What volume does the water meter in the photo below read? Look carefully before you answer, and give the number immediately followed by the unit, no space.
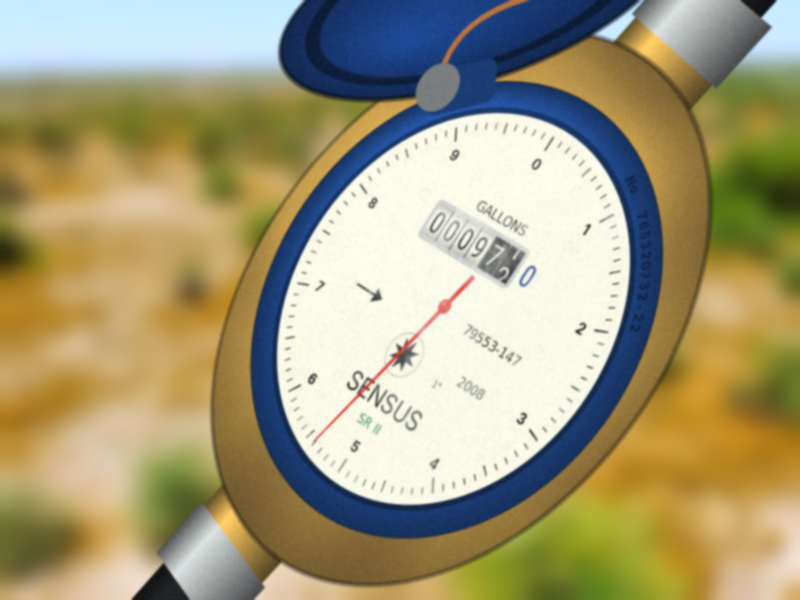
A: 9715.4gal
